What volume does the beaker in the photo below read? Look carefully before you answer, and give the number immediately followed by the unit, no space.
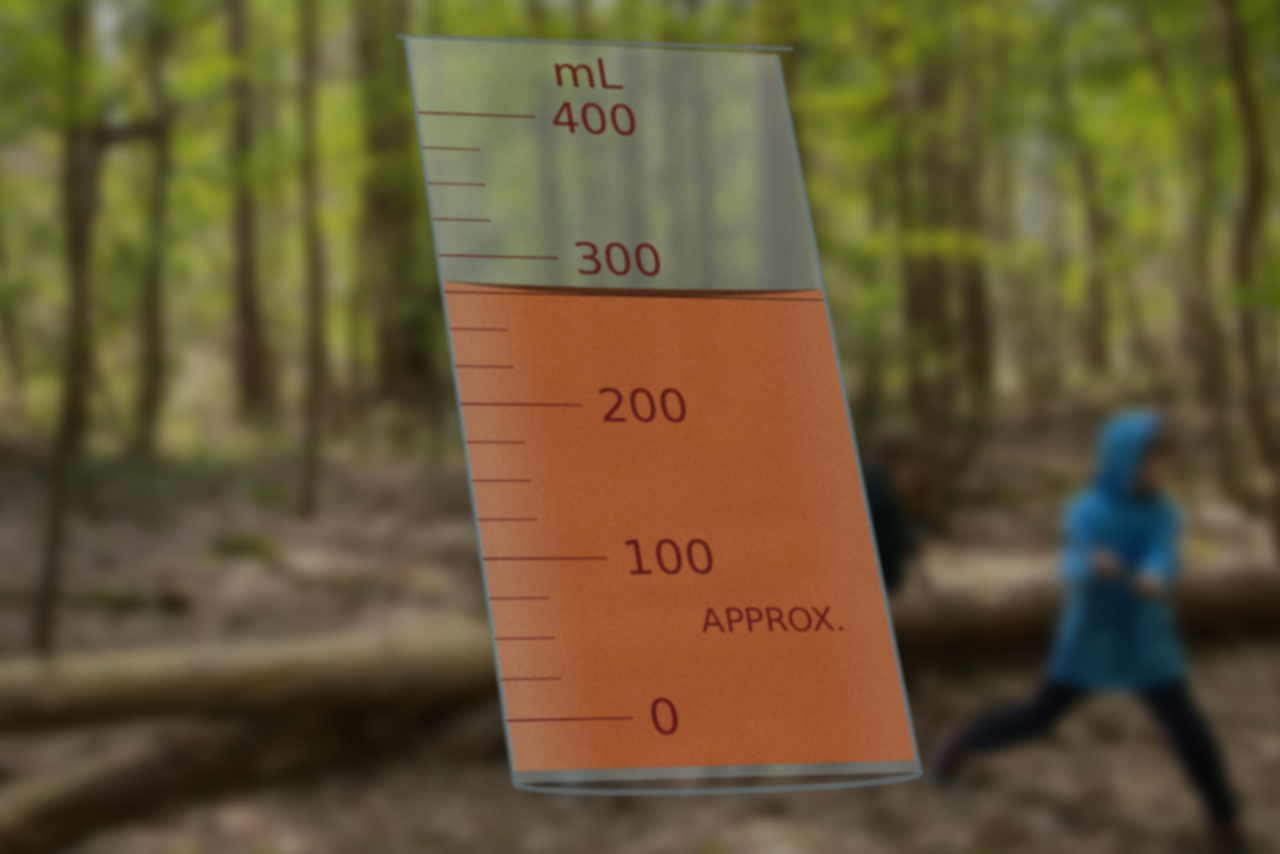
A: 275mL
